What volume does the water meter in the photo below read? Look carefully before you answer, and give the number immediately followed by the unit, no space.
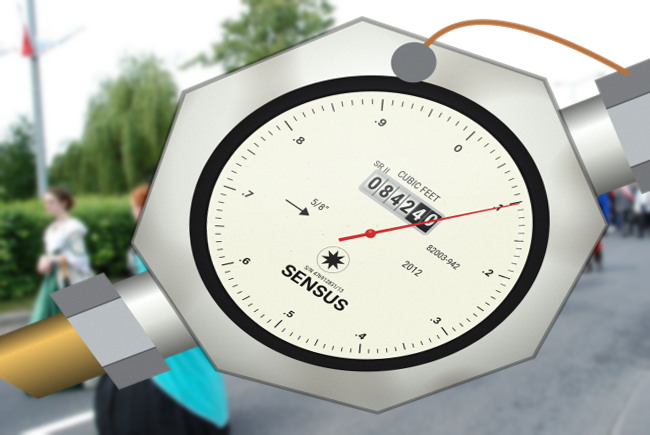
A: 84240.10ft³
